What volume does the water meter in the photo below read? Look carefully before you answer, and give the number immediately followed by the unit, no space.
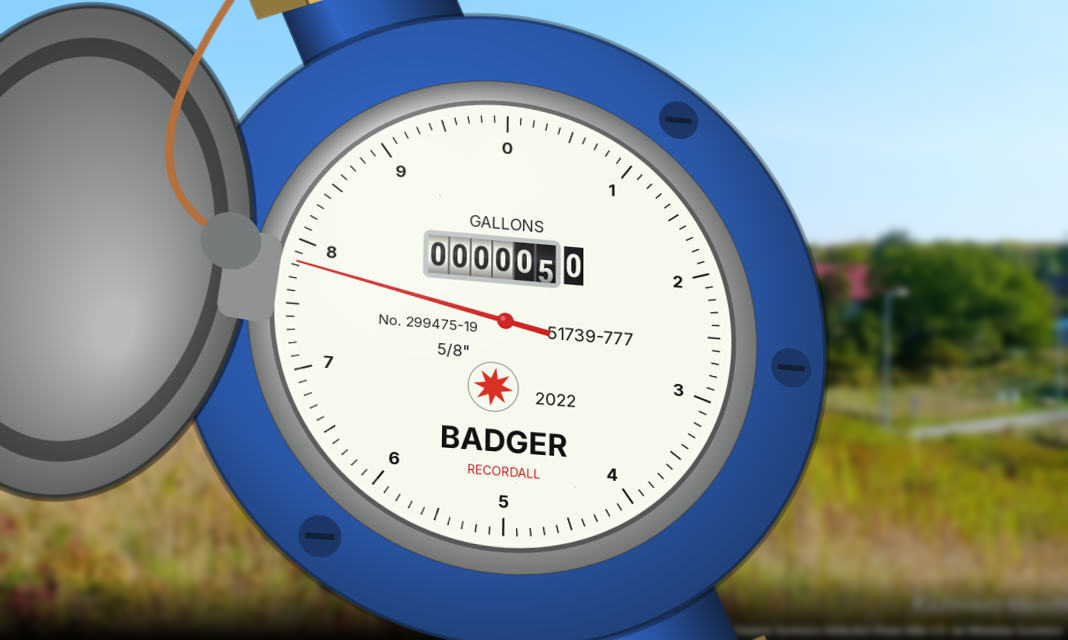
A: 47.8gal
